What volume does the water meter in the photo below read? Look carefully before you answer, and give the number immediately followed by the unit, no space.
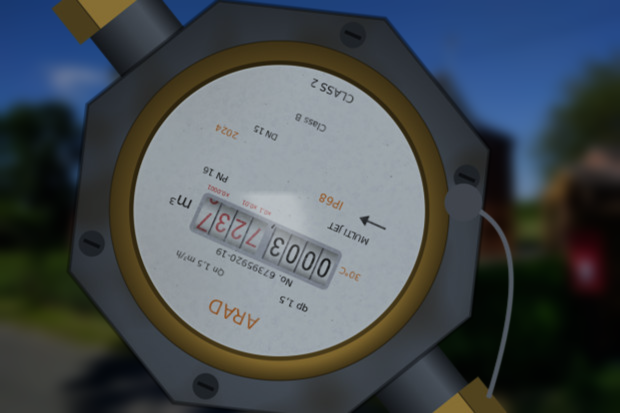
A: 3.7237m³
